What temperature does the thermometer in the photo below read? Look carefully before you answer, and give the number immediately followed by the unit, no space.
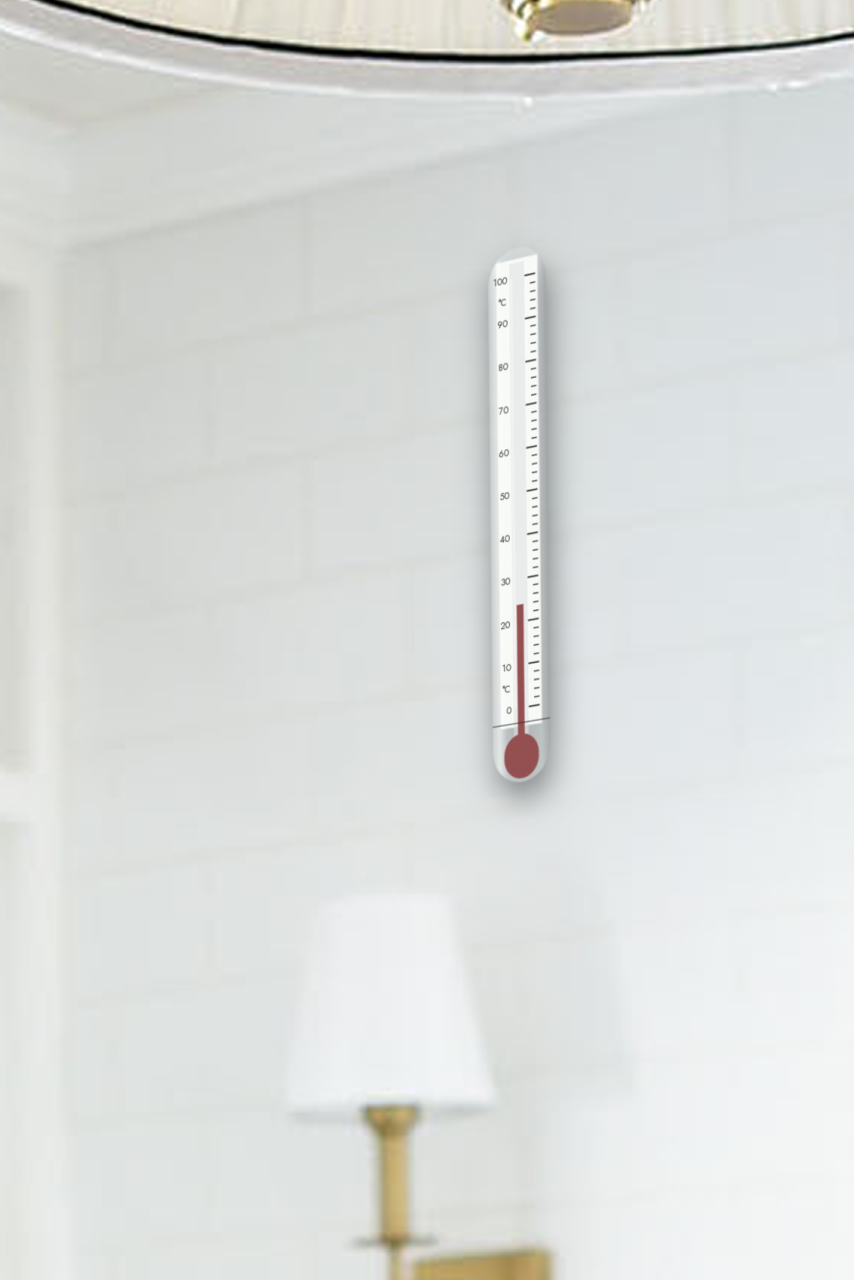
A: 24°C
